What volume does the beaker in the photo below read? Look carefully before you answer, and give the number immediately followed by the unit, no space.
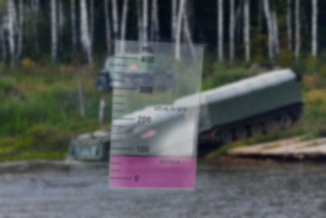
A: 75mL
